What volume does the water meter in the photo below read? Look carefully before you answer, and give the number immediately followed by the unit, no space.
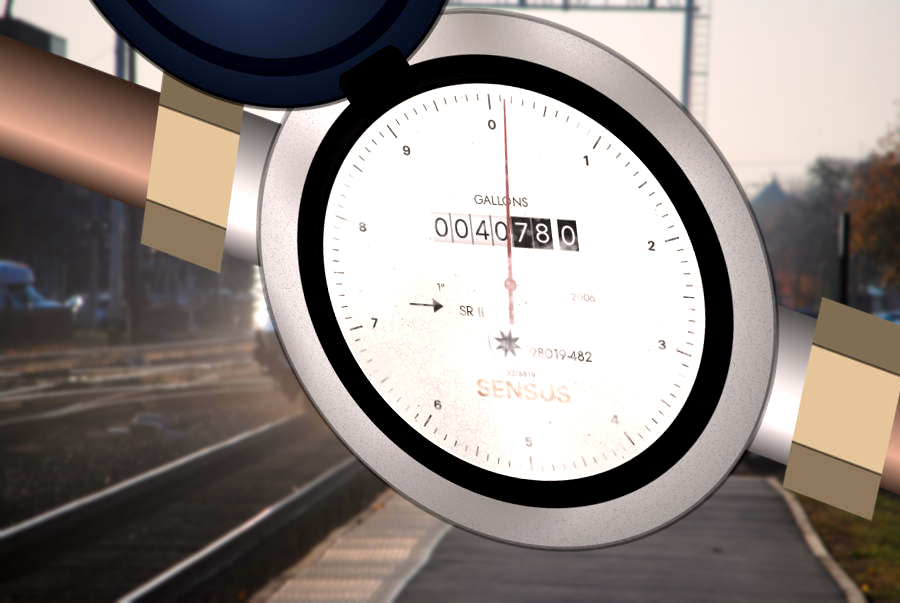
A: 40780.1gal
